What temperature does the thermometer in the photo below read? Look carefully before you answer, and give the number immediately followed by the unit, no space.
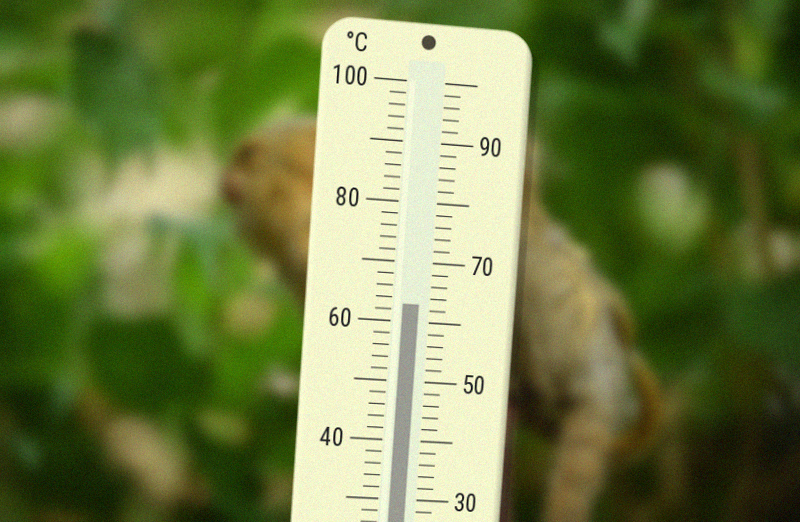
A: 63°C
